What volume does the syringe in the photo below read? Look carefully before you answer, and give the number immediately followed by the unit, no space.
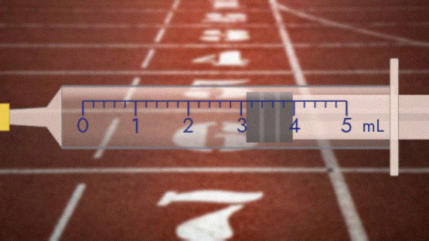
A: 3.1mL
